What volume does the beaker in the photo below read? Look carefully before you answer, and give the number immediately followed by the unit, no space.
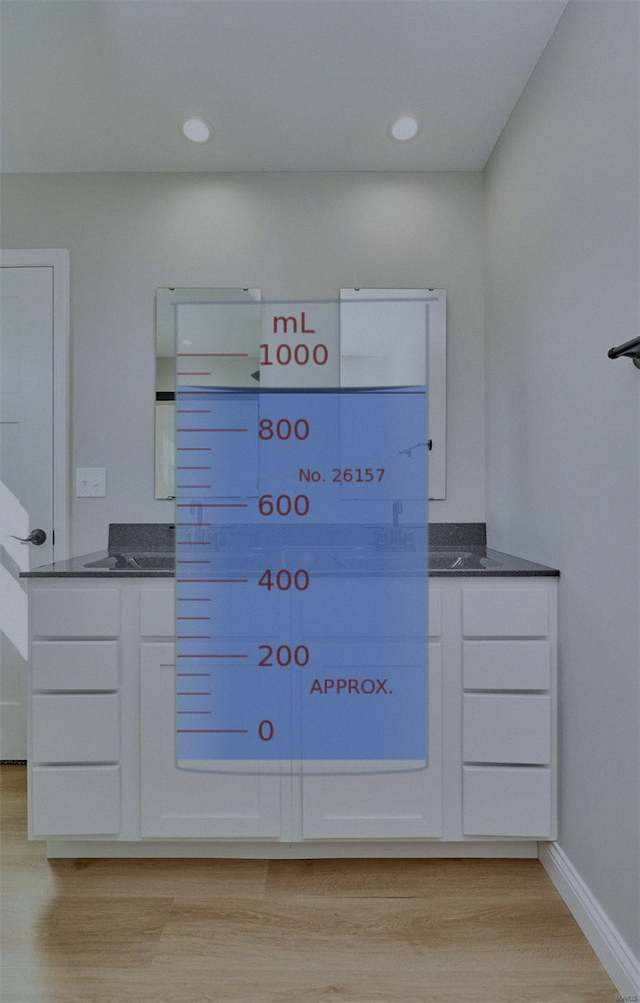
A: 900mL
